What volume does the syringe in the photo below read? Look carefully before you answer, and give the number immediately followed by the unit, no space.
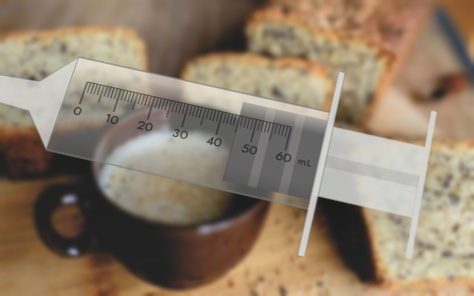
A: 45mL
